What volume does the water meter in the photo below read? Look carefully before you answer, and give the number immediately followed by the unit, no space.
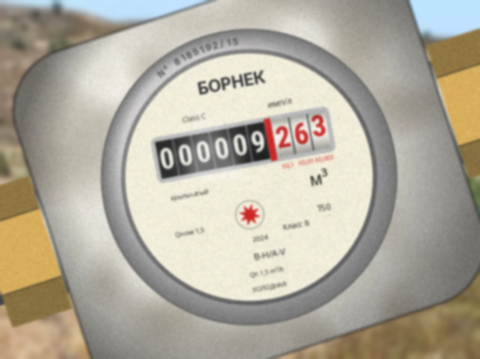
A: 9.263m³
